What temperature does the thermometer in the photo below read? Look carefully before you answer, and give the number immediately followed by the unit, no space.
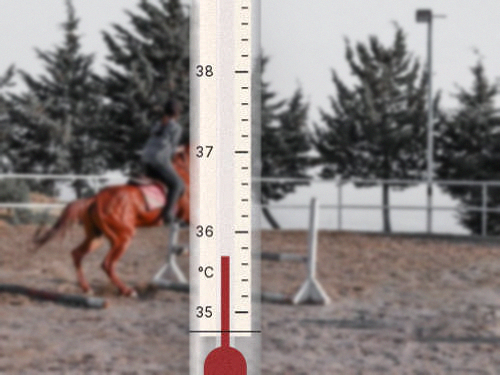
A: 35.7°C
